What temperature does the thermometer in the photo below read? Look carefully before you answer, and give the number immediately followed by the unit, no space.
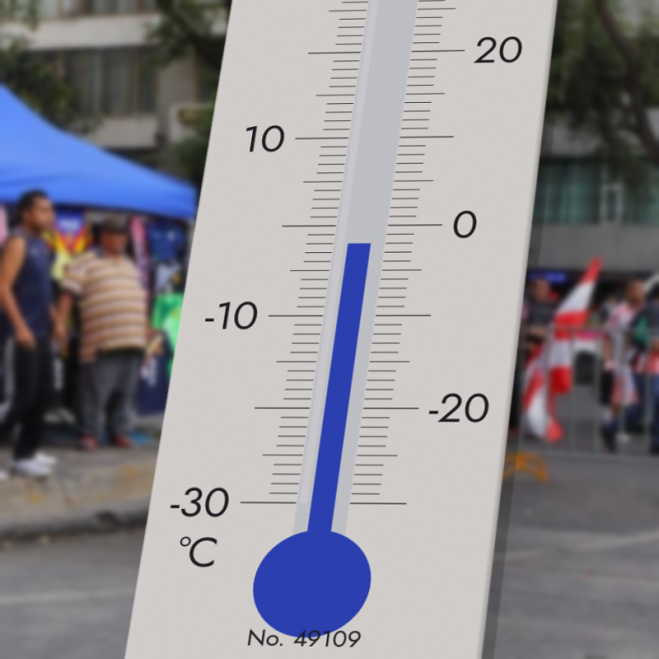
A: -2°C
